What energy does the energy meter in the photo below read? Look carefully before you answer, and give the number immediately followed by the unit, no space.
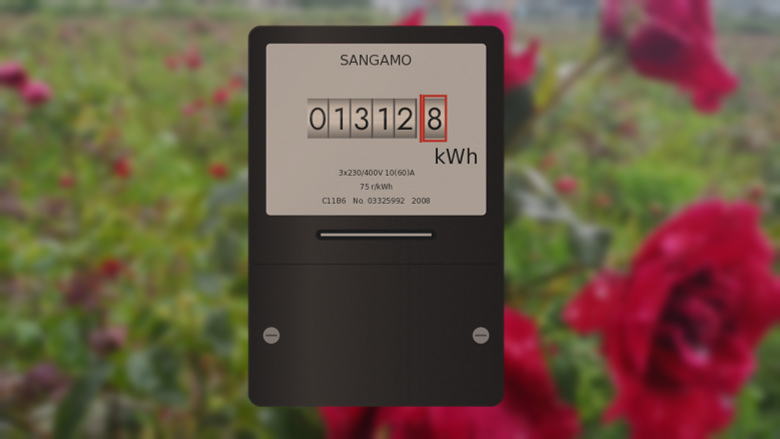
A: 1312.8kWh
